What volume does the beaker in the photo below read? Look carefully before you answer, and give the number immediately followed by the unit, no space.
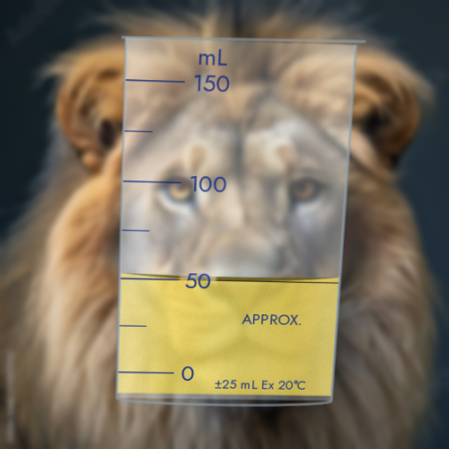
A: 50mL
